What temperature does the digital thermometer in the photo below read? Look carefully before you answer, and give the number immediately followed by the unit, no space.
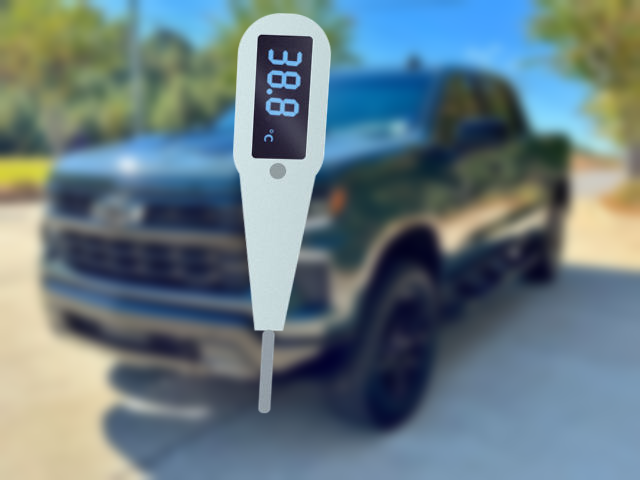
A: 38.8°C
